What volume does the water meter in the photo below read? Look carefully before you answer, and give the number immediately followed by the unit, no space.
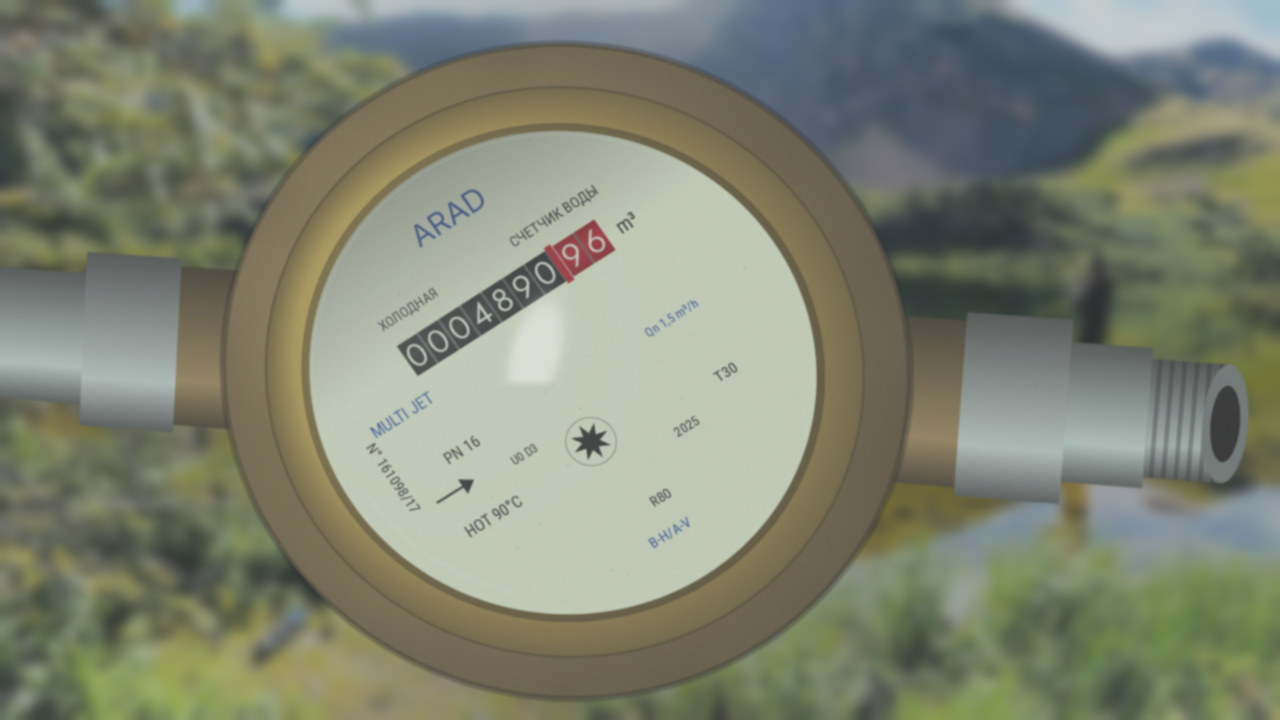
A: 4890.96m³
